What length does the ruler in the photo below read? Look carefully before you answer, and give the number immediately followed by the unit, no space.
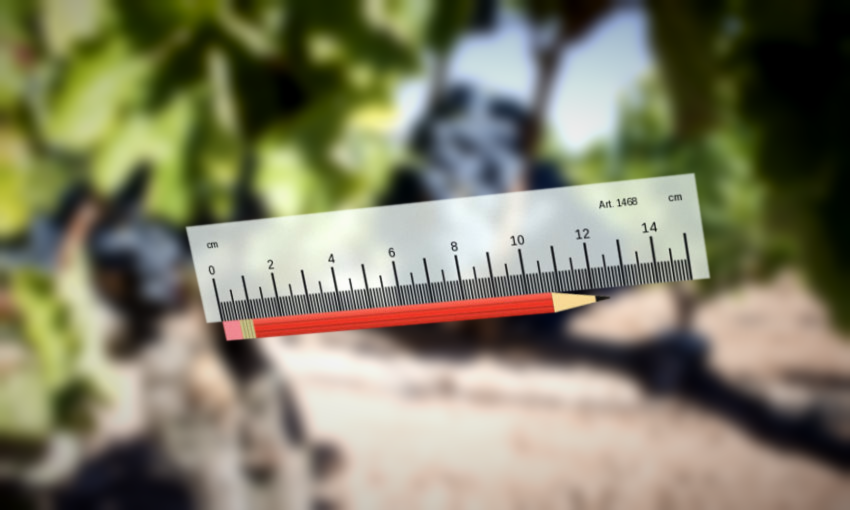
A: 12.5cm
